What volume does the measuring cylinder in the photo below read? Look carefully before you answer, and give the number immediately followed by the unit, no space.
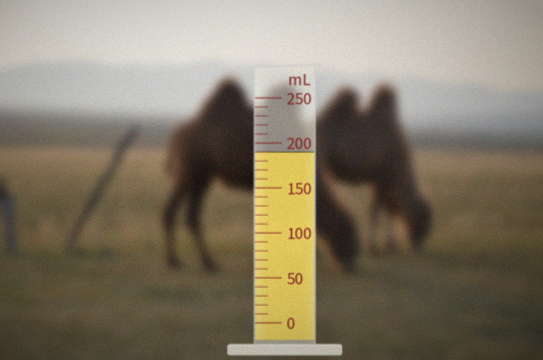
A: 190mL
